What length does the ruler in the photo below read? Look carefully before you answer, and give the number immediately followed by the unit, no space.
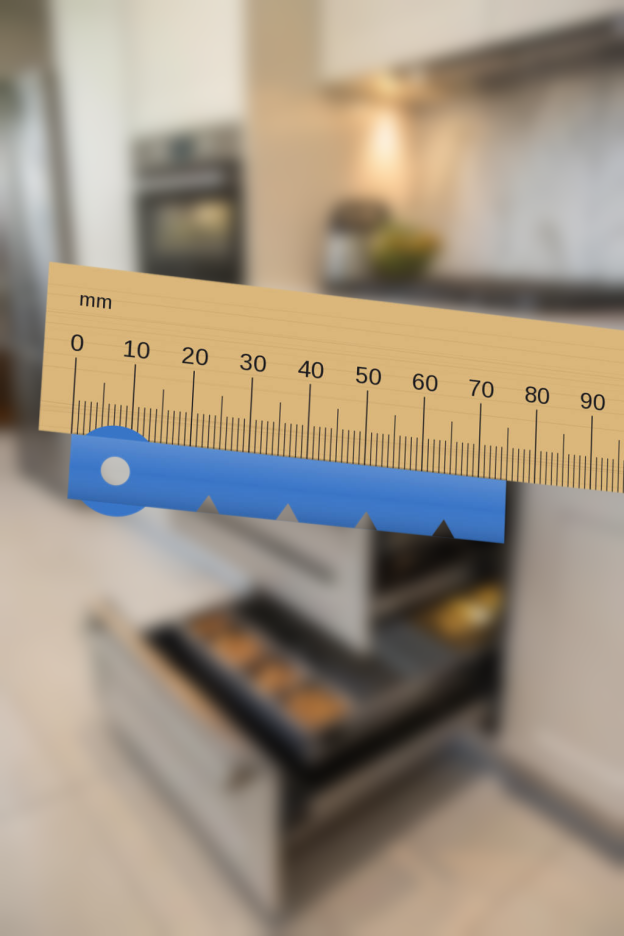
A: 75mm
